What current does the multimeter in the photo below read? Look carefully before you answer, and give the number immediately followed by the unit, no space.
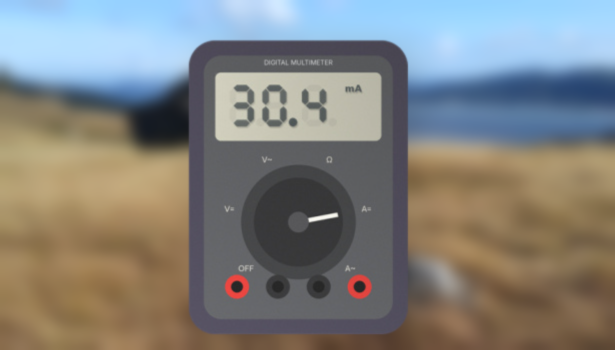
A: 30.4mA
